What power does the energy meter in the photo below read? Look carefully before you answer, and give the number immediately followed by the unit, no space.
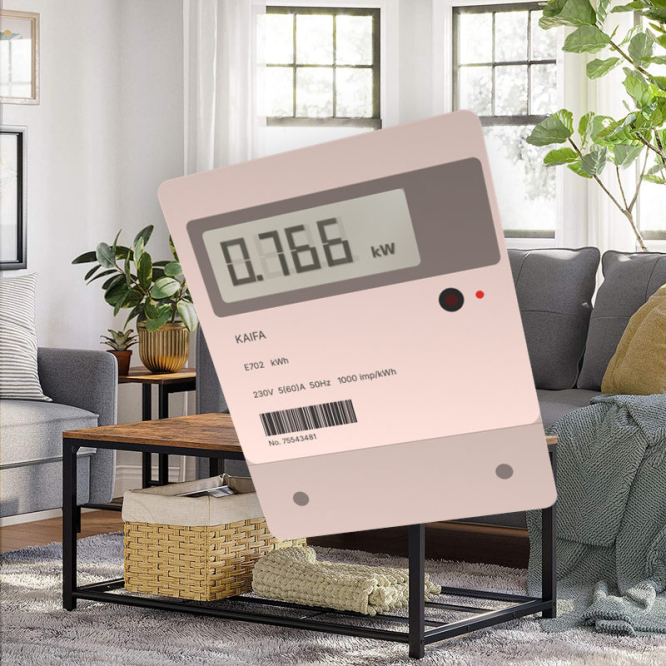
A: 0.766kW
